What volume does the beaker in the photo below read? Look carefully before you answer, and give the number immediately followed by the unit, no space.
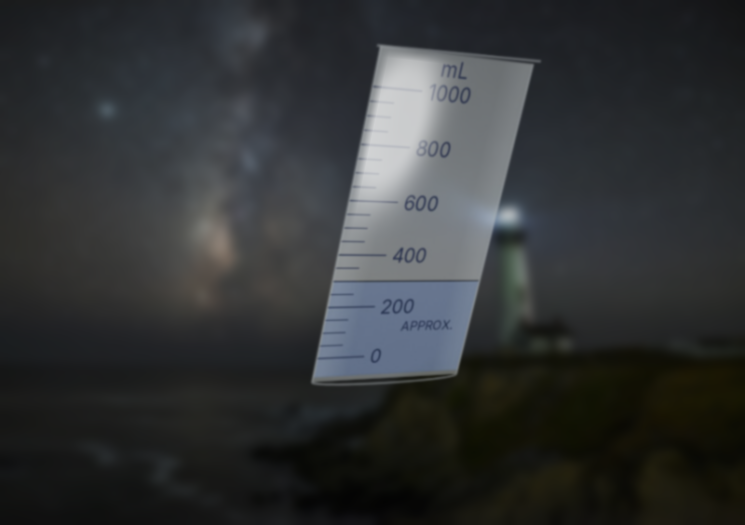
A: 300mL
